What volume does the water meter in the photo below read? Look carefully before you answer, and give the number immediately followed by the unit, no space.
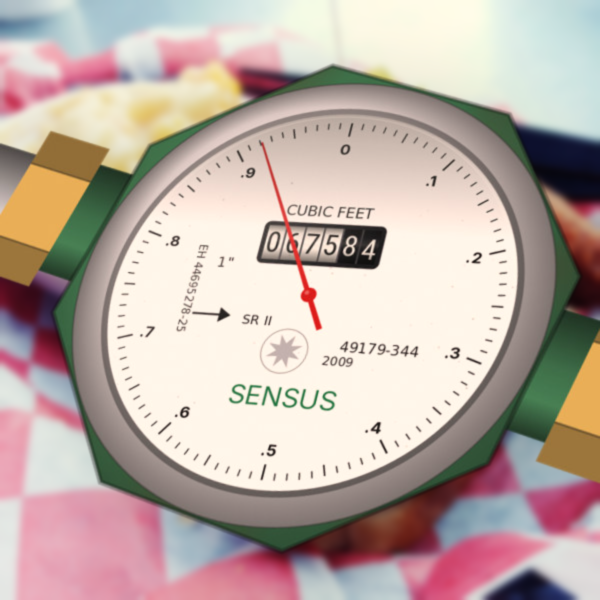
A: 67583.92ft³
